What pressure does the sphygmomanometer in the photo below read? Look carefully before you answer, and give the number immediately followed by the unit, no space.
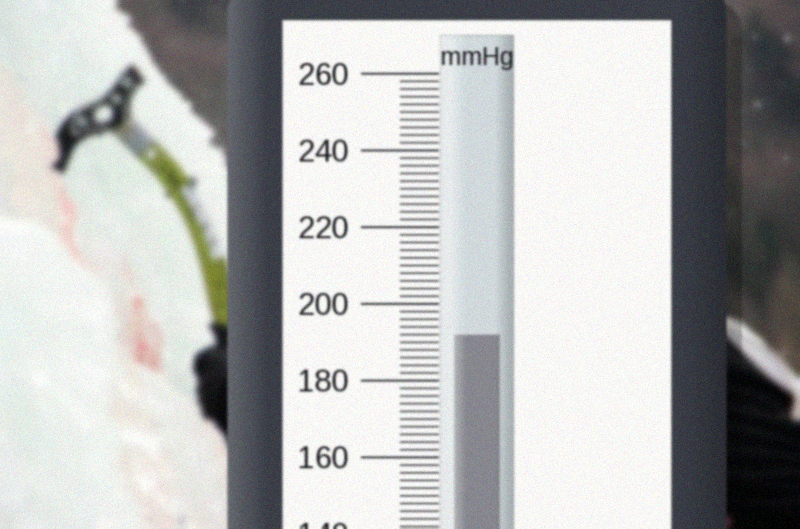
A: 192mmHg
